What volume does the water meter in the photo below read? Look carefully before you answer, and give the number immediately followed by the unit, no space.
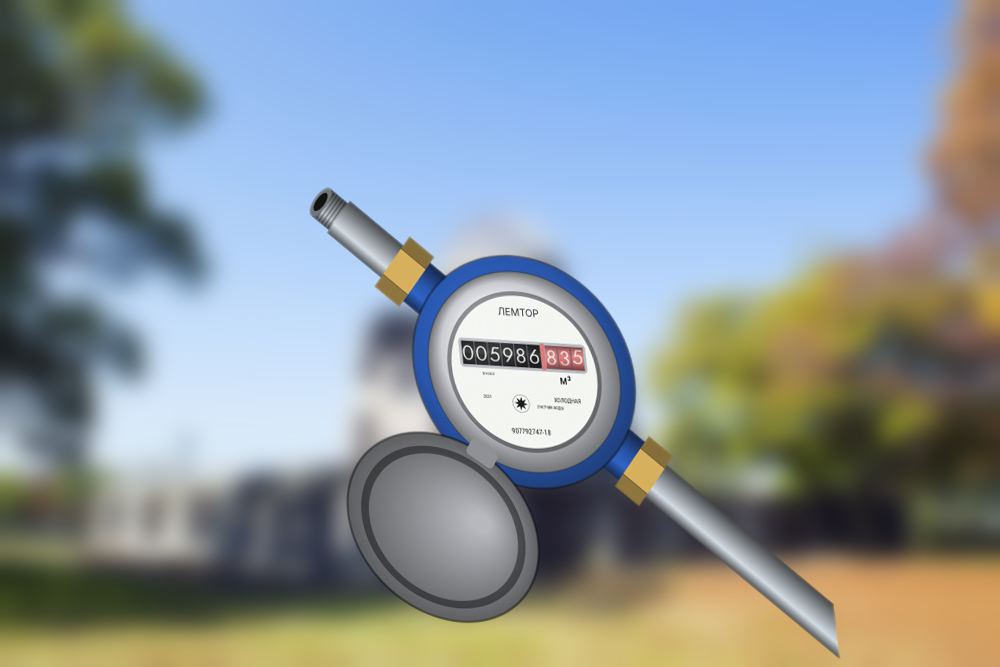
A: 5986.835m³
